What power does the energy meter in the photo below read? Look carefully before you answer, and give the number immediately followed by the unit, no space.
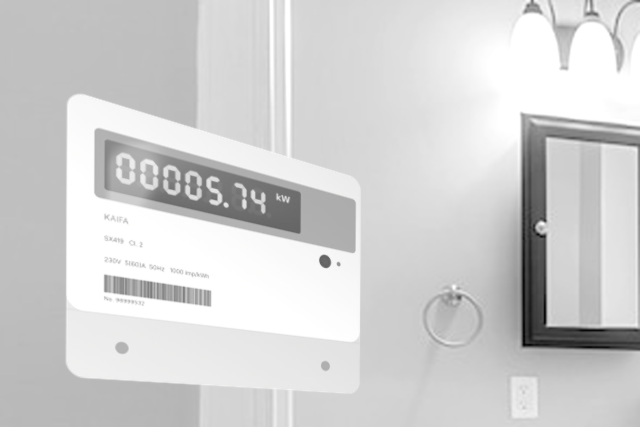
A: 5.74kW
